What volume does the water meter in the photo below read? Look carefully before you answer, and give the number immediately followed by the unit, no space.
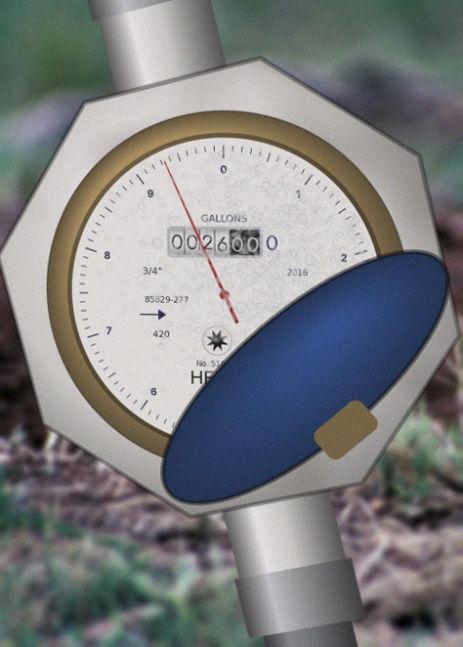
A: 25999.3gal
